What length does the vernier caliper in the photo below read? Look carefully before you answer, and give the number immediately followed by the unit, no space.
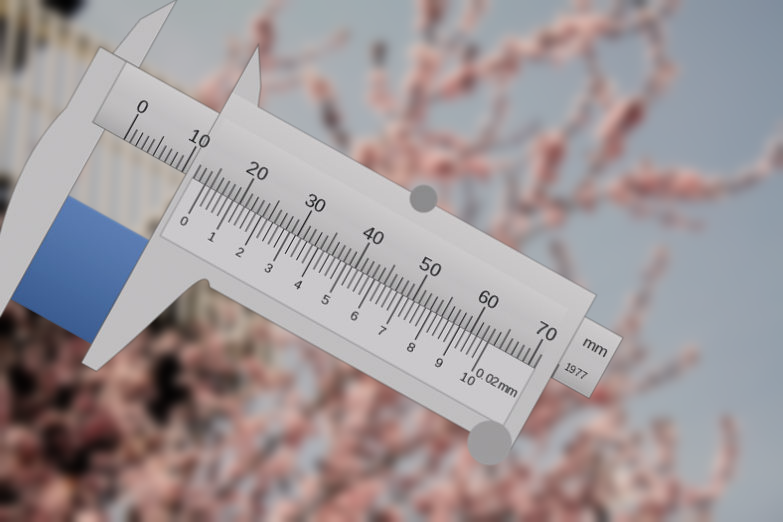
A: 14.0mm
